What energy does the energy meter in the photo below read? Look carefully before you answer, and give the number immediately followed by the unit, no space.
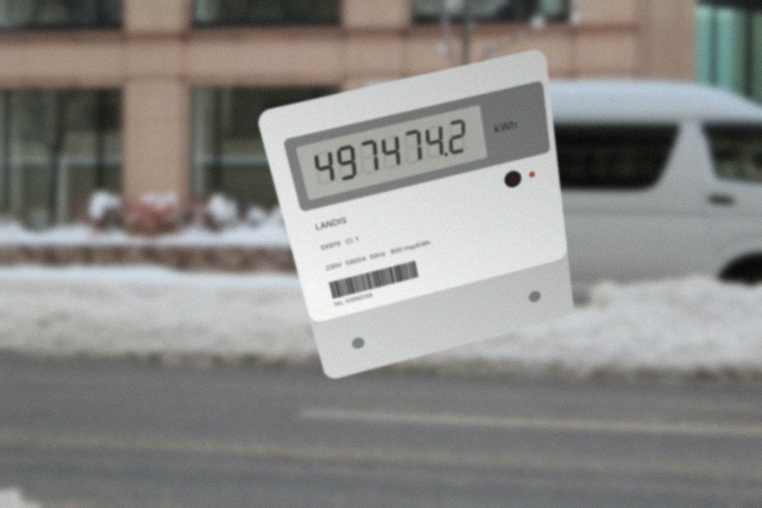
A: 497474.2kWh
